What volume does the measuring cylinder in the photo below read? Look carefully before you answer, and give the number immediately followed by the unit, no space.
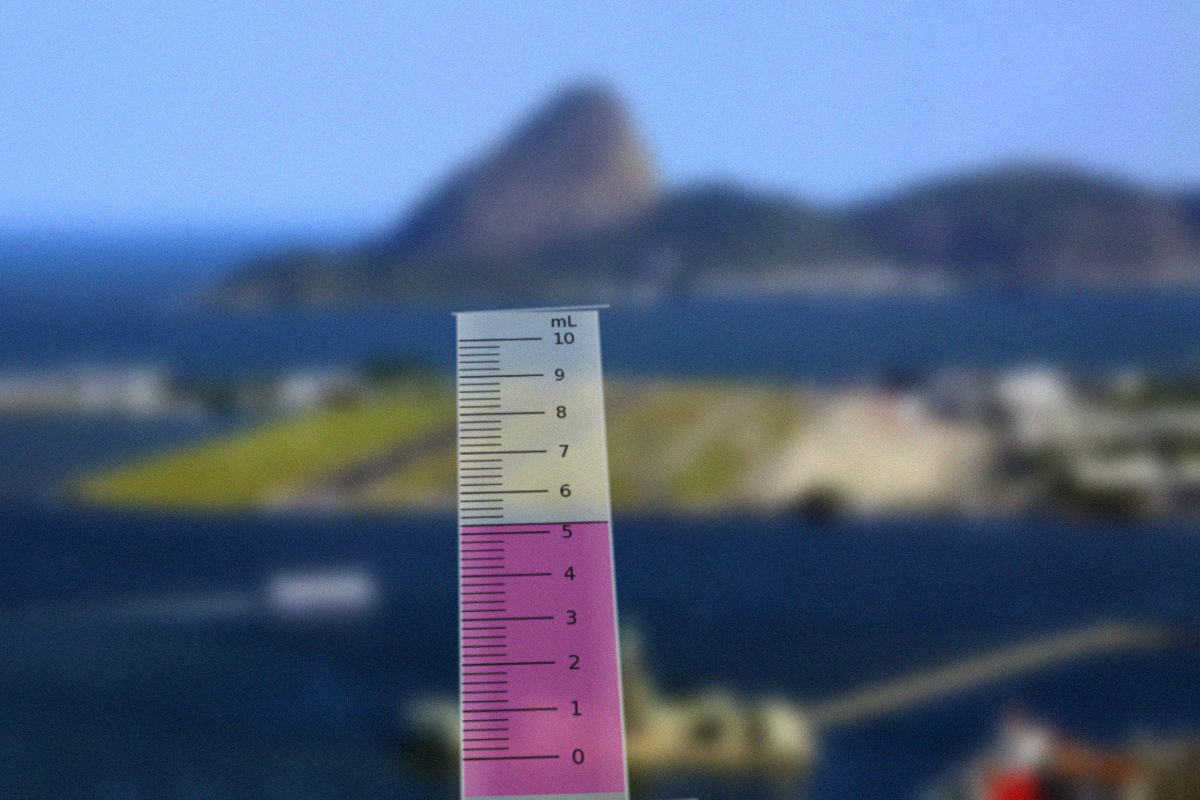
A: 5.2mL
